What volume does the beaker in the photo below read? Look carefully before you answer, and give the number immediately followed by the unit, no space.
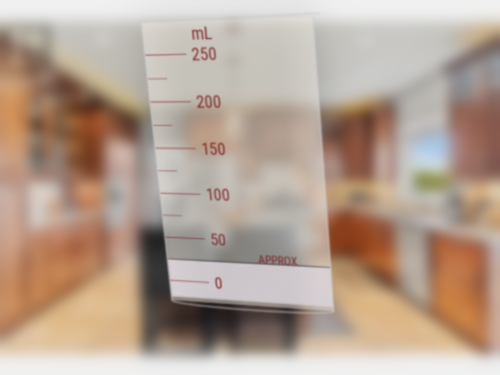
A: 25mL
